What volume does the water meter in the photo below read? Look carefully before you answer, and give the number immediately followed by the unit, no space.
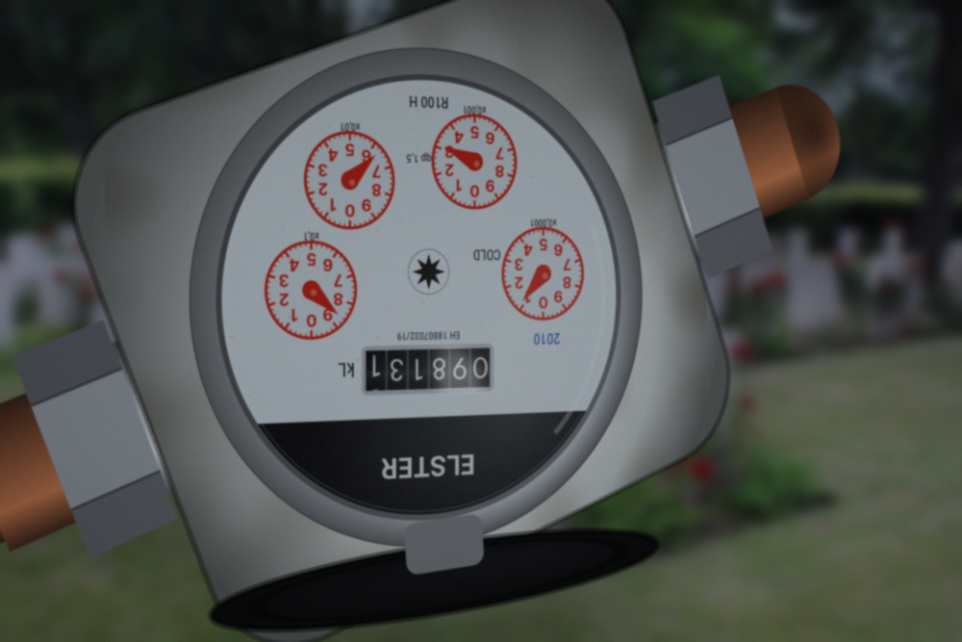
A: 98130.8631kL
